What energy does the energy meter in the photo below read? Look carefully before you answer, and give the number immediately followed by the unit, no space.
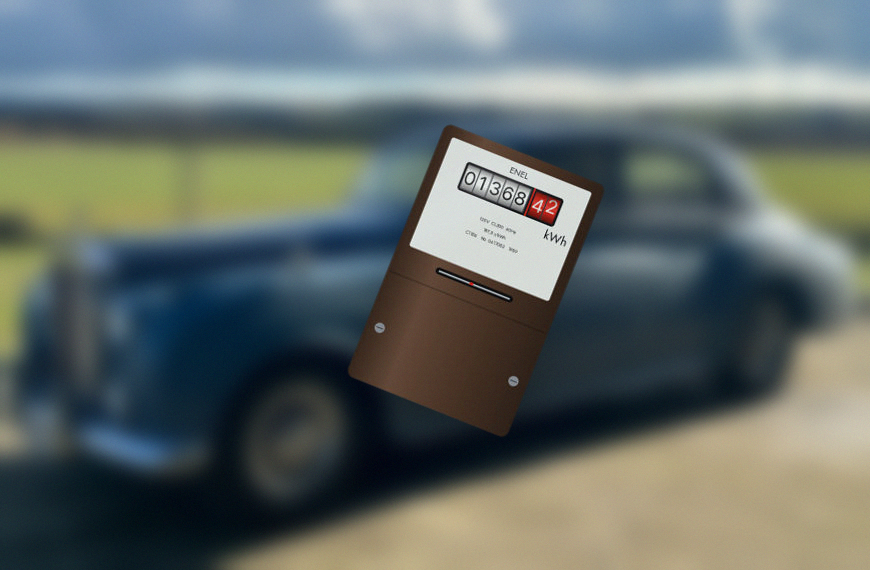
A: 1368.42kWh
